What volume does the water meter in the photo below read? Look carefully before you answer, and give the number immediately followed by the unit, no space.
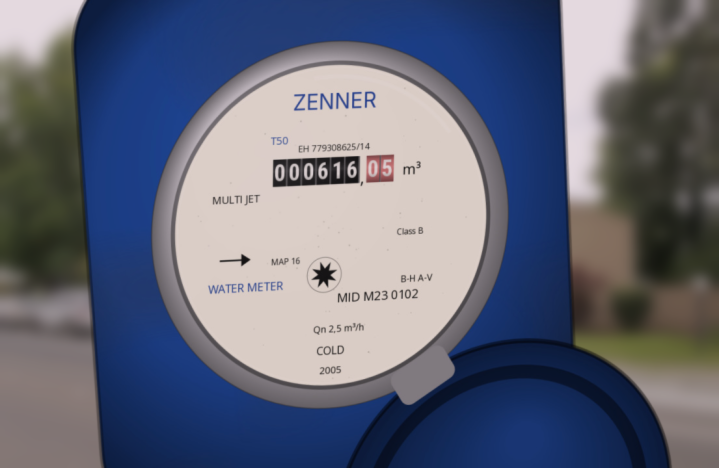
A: 616.05m³
